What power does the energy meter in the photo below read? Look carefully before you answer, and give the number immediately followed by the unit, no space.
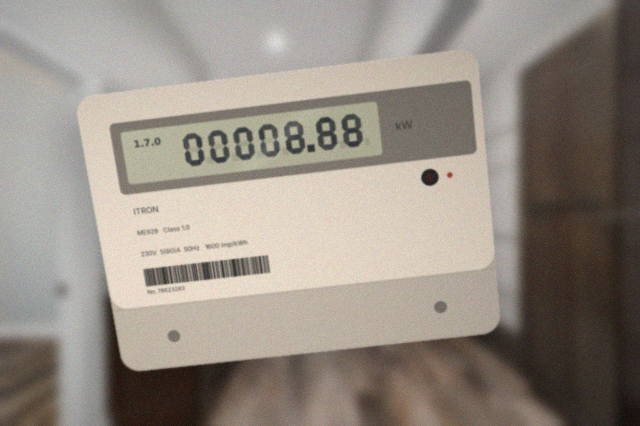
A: 8.88kW
